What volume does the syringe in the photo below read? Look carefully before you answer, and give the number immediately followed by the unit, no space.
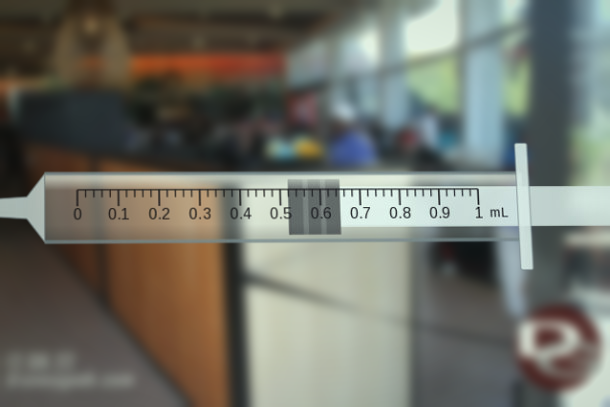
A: 0.52mL
